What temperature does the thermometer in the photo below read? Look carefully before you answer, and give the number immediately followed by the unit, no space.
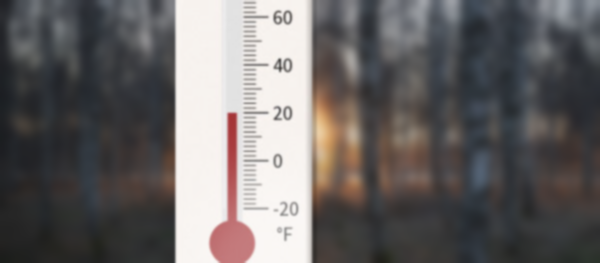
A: 20°F
